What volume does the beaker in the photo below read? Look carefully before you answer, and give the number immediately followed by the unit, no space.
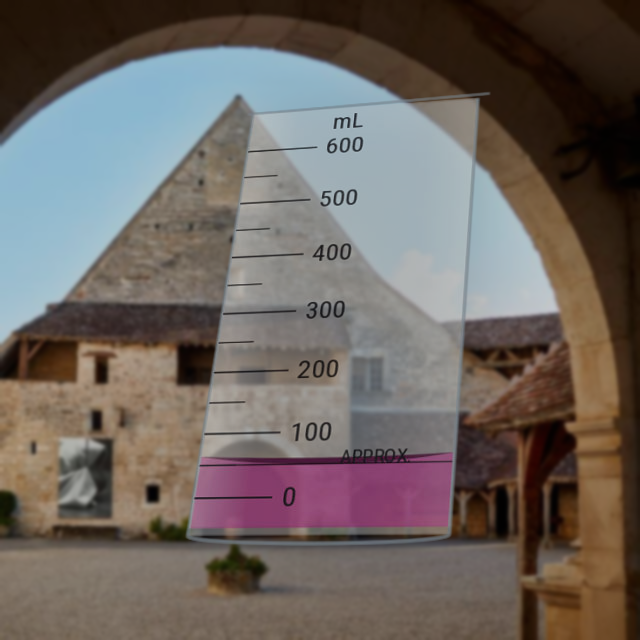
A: 50mL
